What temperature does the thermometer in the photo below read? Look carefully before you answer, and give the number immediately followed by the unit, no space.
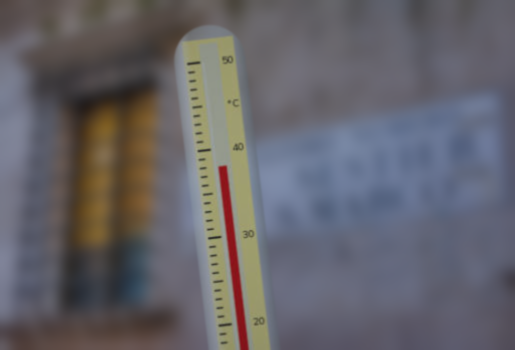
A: 38°C
